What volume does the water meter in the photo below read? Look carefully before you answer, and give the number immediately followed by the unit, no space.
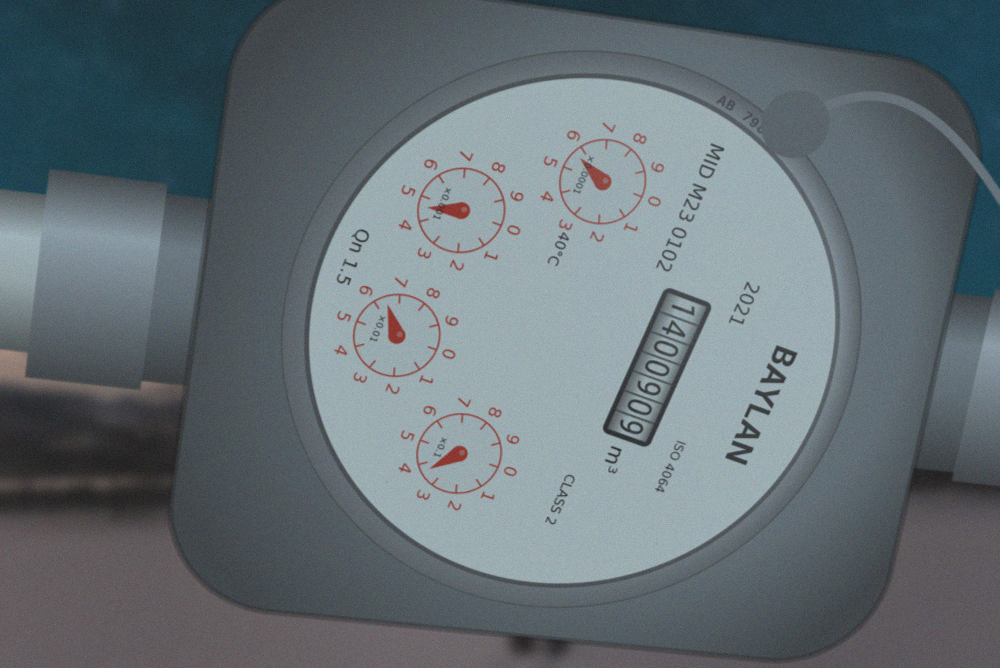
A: 1400909.3645m³
